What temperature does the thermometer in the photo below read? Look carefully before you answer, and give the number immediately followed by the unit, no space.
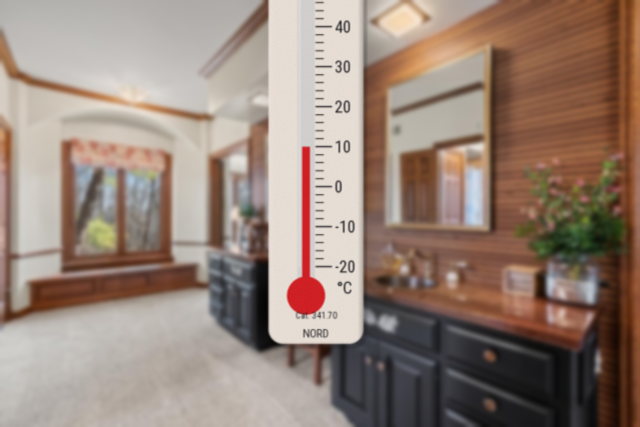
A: 10°C
